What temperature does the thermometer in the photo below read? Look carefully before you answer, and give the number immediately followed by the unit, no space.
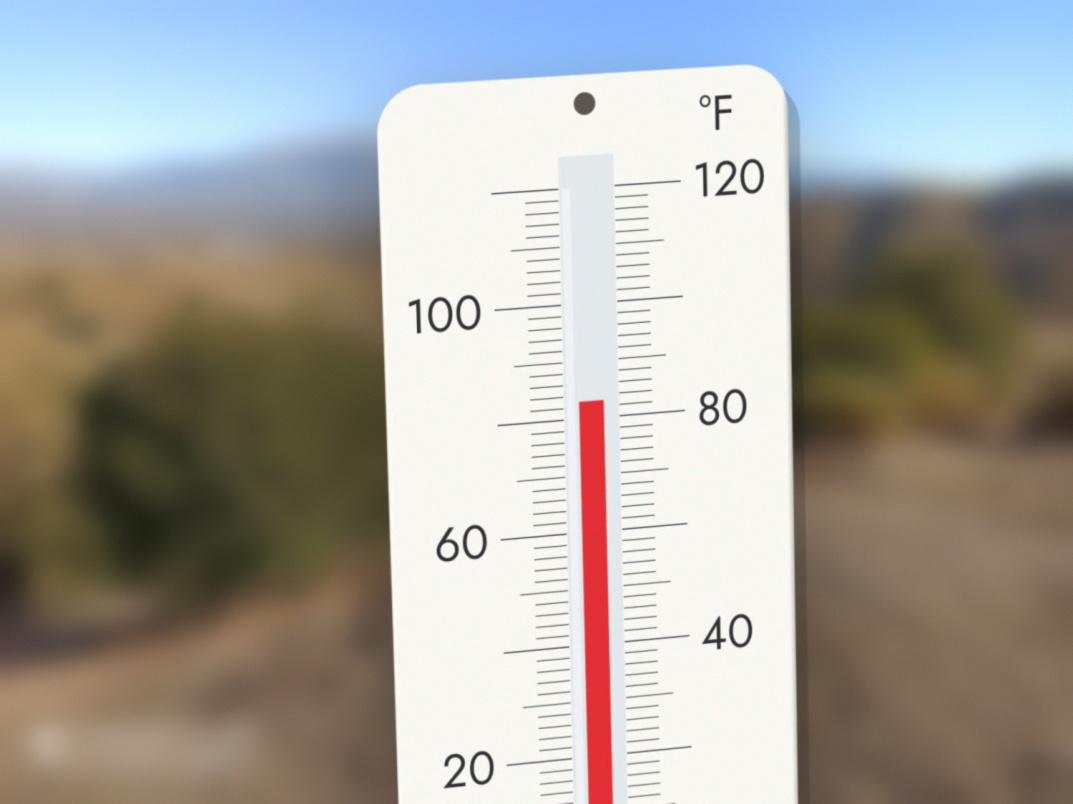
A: 83°F
